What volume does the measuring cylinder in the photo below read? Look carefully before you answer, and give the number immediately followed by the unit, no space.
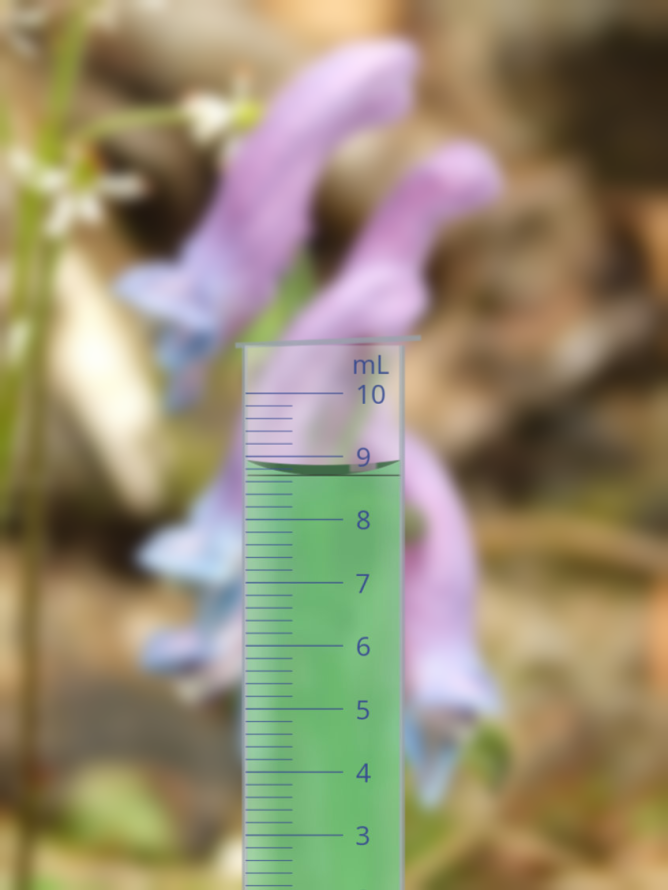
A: 8.7mL
